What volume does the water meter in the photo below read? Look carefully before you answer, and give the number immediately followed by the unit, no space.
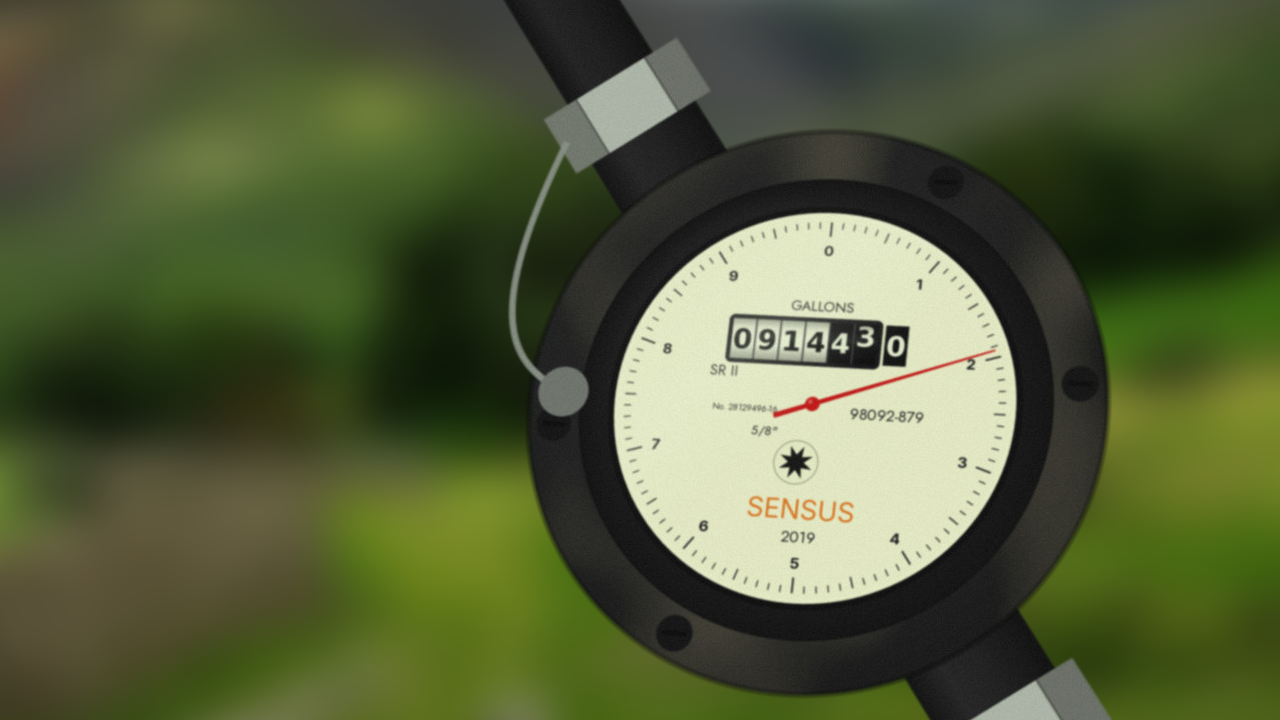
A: 914431.9gal
